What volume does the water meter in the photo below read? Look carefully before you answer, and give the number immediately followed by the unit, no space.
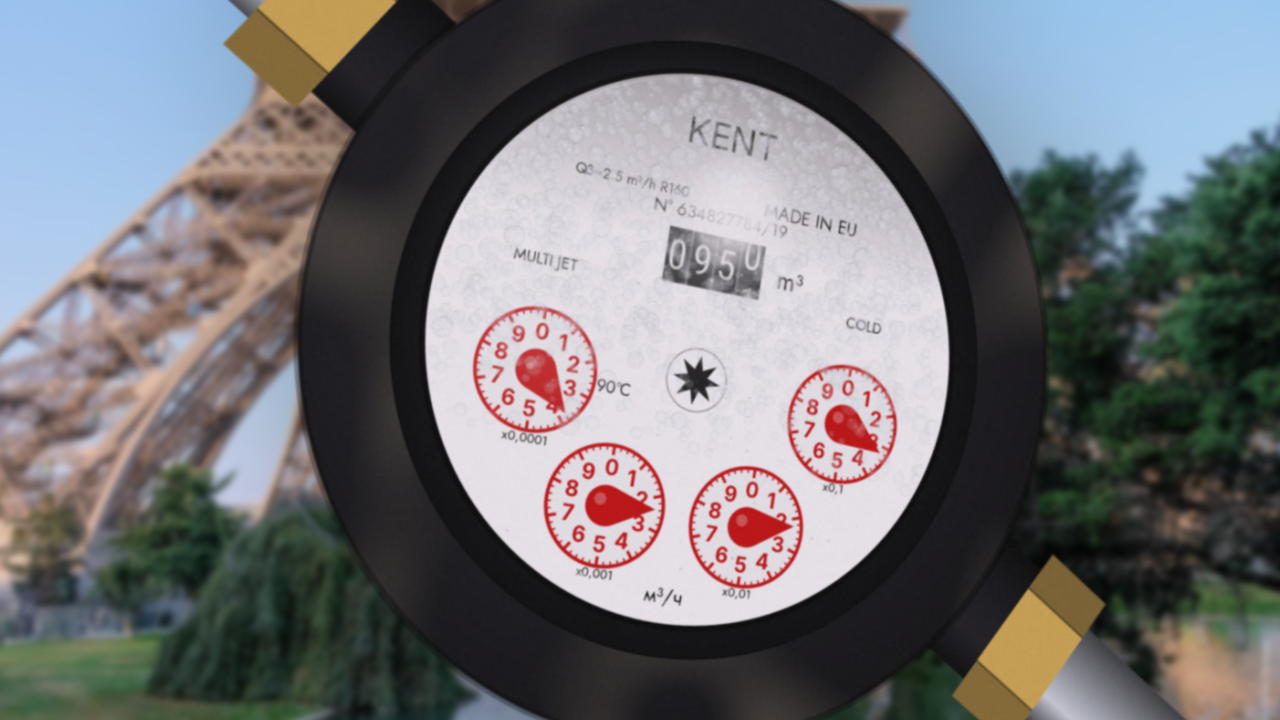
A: 950.3223m³
